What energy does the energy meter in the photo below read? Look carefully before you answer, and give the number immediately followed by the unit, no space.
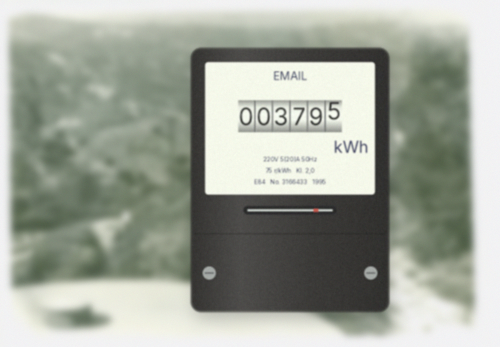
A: 3795kWh
